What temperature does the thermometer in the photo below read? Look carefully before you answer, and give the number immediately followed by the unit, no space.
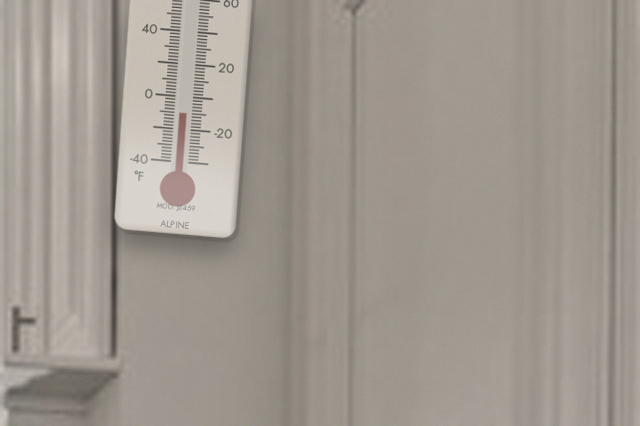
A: -10°F
